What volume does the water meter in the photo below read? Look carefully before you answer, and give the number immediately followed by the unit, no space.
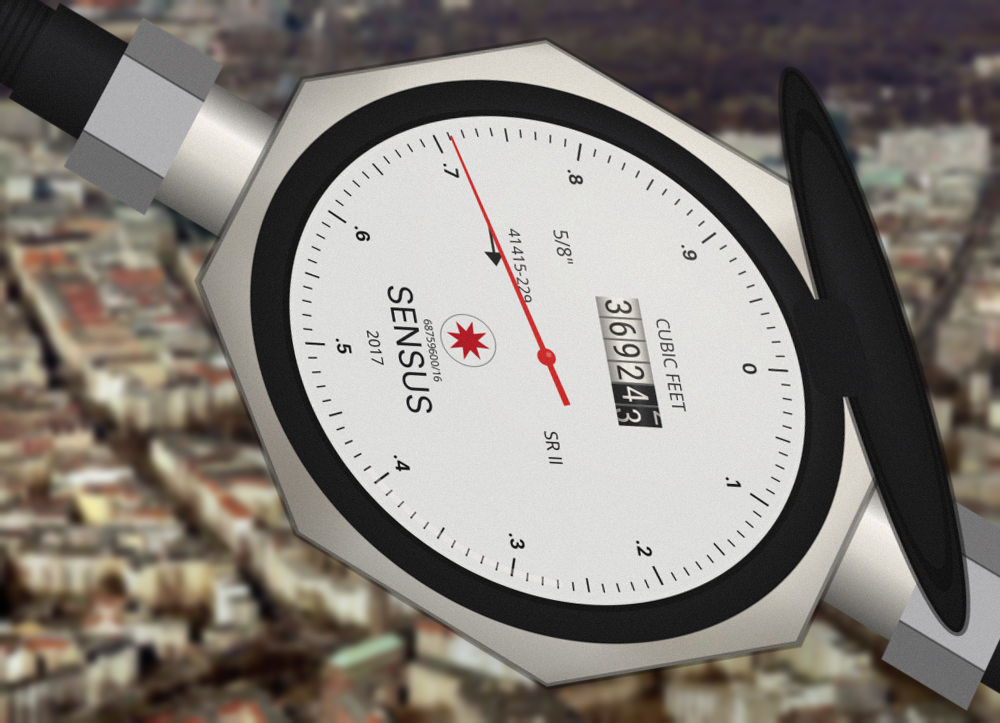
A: 369242.71ft³
